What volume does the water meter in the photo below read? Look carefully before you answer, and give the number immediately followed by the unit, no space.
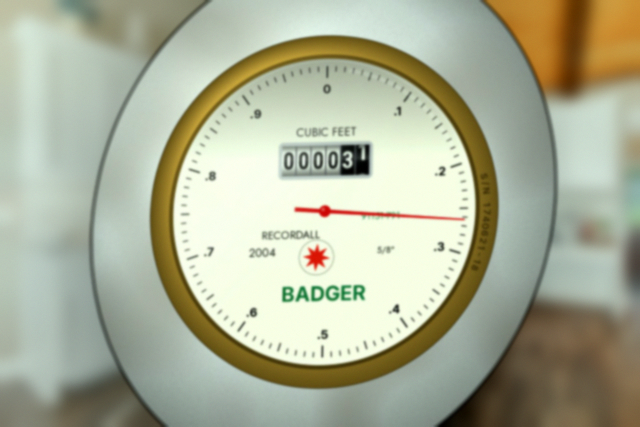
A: 31.26ft³
